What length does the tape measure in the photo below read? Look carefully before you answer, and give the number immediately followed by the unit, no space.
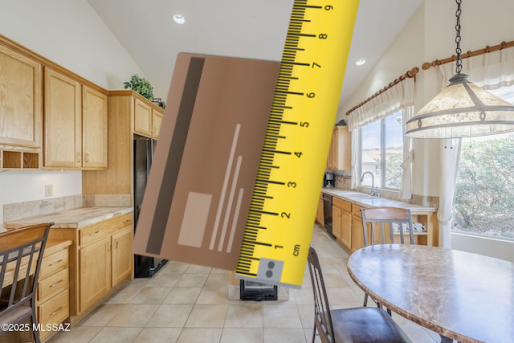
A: 7cm
